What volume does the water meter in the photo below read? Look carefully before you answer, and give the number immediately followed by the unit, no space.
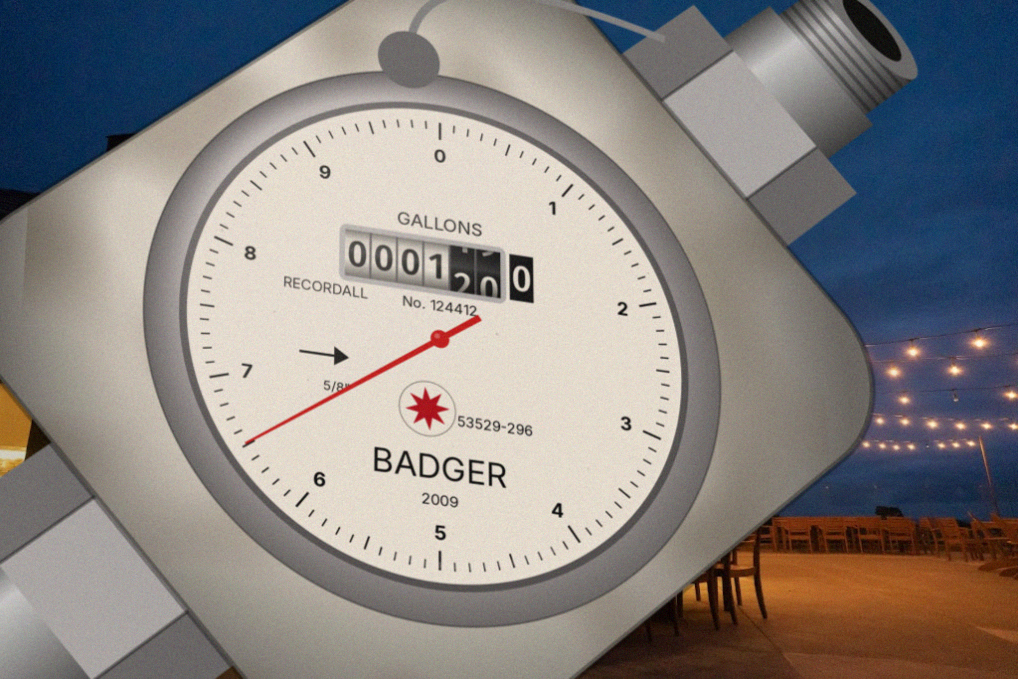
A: 1196.5gal
